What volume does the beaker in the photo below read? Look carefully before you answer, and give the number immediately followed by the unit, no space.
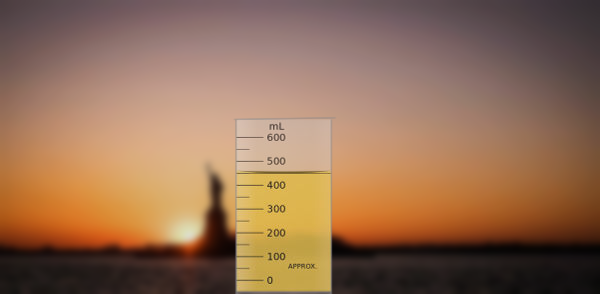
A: 450mL
